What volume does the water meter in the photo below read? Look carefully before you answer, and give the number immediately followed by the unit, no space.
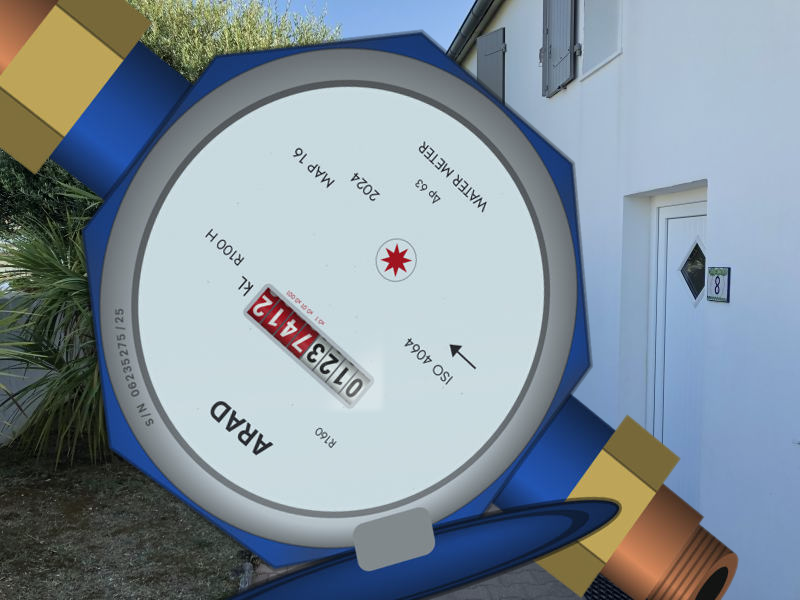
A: 123.7412kL
